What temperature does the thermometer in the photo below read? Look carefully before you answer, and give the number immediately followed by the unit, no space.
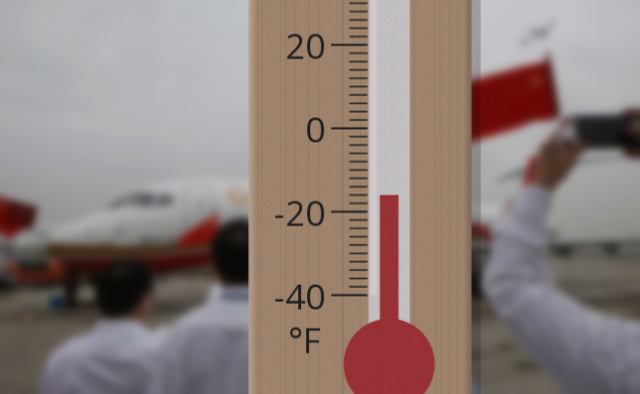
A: -16°F
